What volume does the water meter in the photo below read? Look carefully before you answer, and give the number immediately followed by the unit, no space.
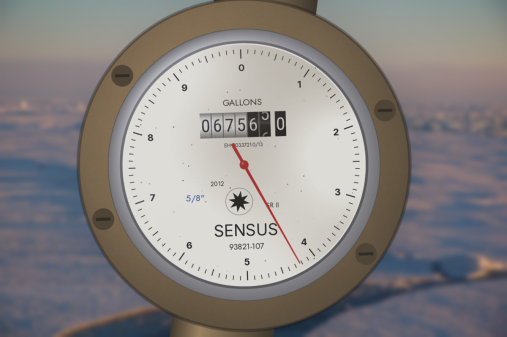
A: 675654.2gal
